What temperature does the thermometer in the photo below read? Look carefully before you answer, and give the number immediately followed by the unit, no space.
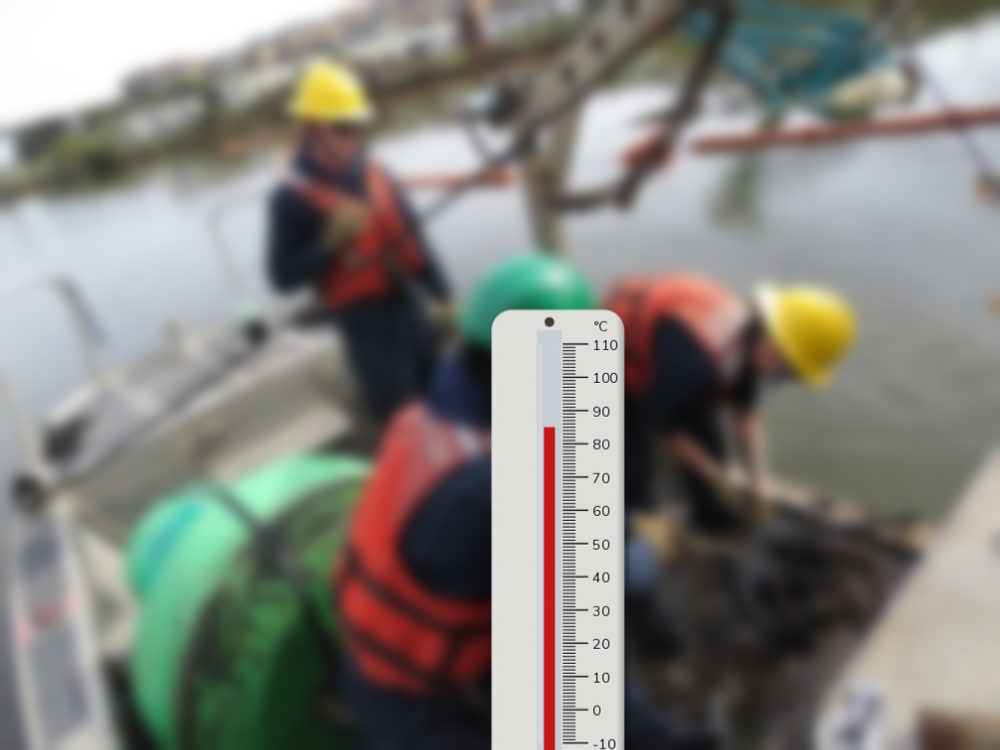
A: 85°C
